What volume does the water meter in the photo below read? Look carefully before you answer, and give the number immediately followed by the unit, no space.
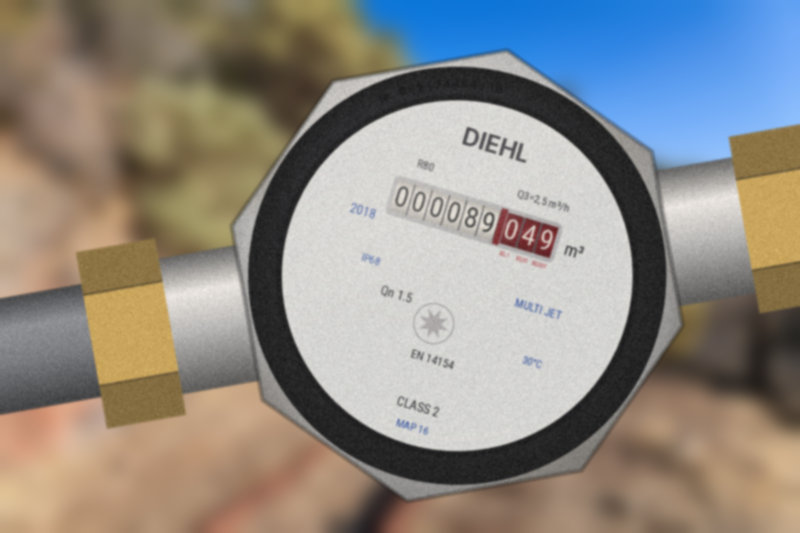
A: 89.049m³
